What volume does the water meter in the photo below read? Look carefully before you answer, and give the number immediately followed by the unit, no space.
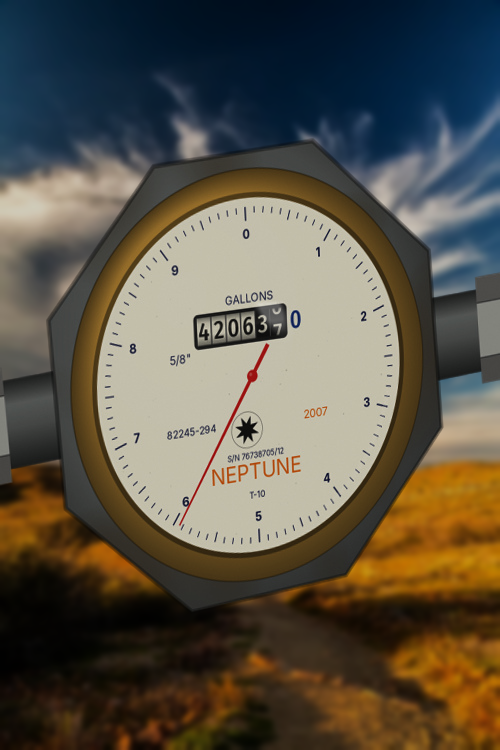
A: 4206365.9gal
